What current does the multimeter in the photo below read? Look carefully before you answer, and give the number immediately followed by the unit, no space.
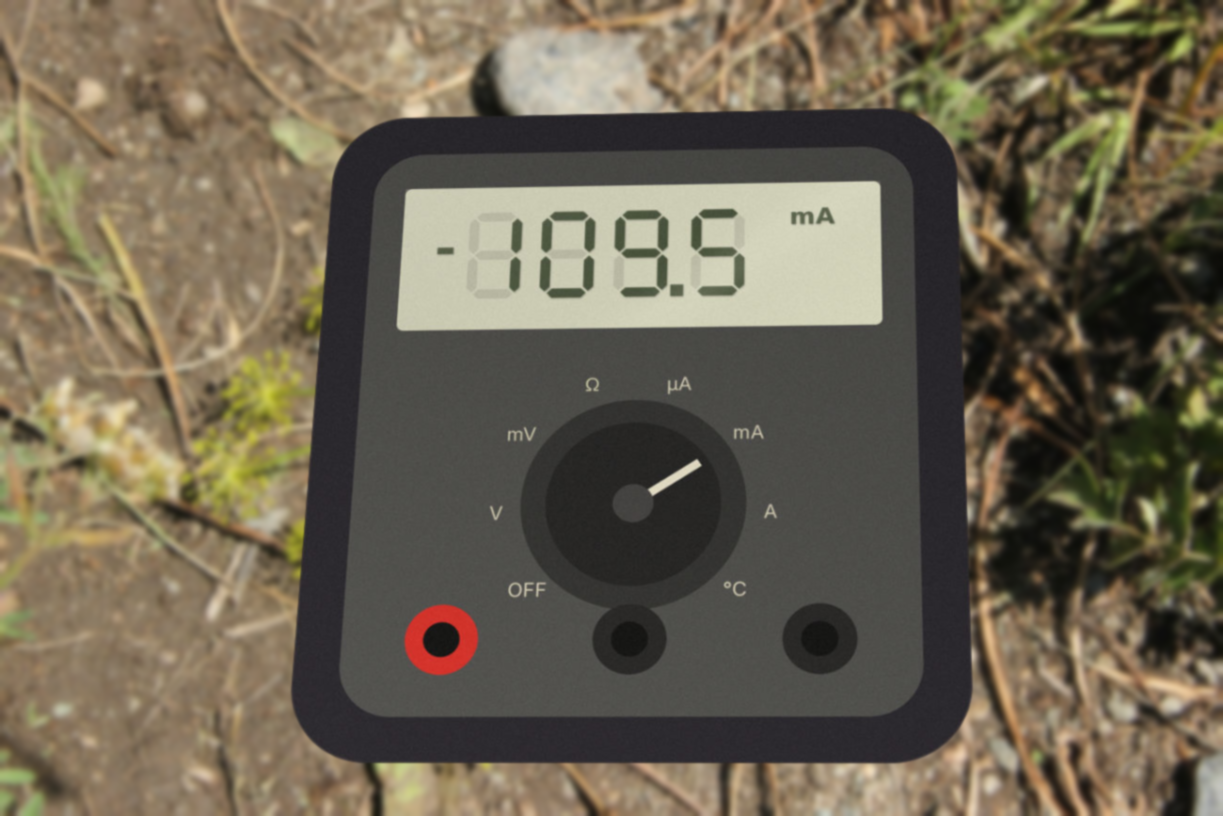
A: -109.5mA
